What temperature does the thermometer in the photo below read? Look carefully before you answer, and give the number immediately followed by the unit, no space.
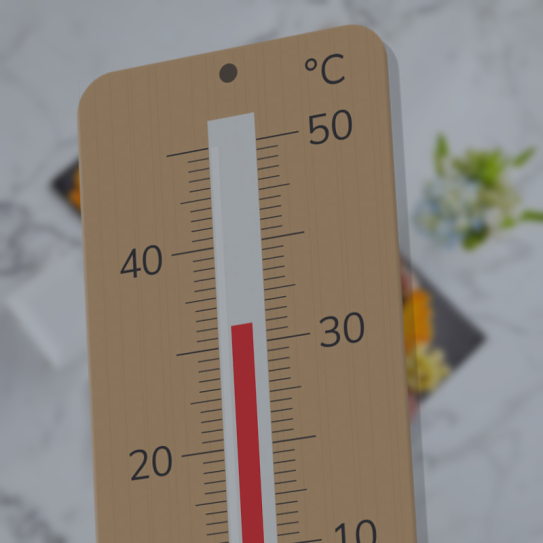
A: 32°C
